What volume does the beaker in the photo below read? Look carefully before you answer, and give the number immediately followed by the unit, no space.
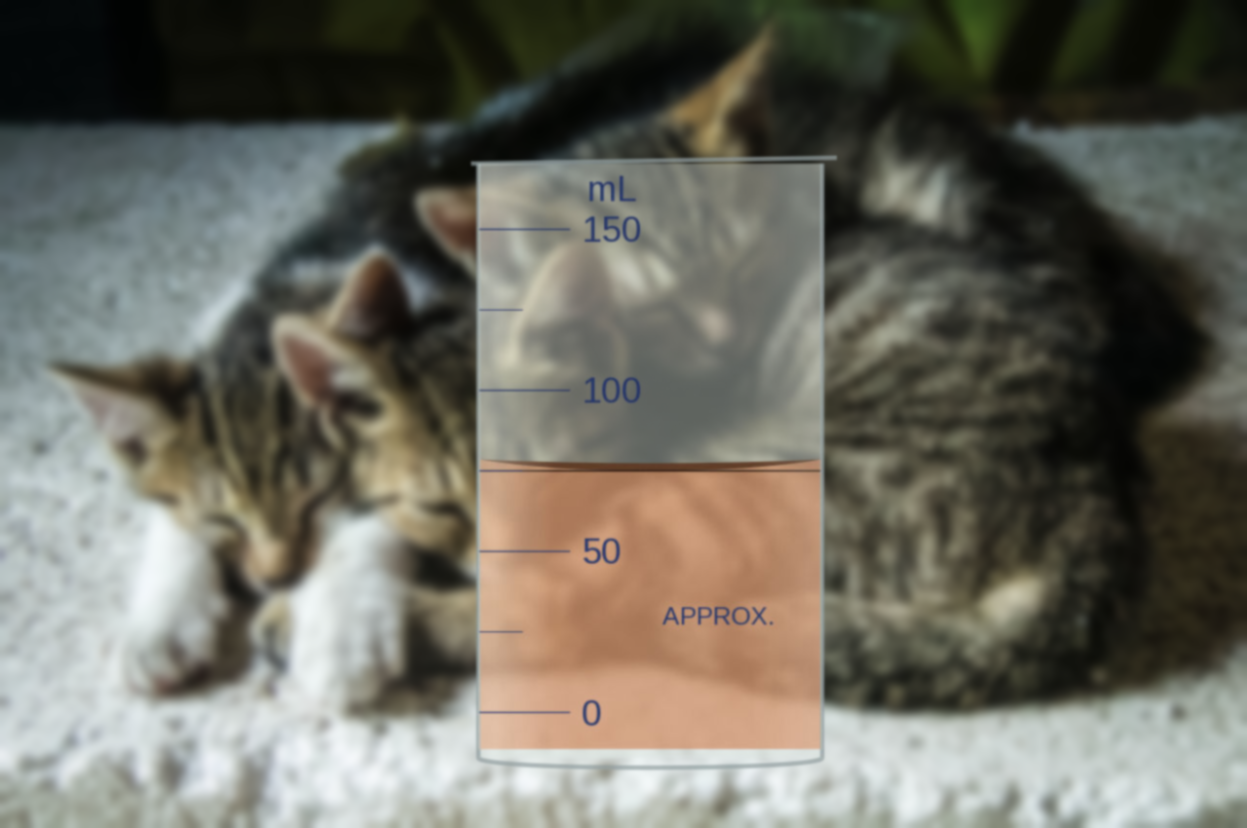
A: 75mL
